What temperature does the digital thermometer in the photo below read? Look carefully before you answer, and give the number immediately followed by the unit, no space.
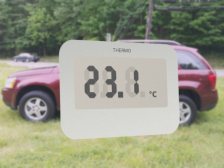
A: 23.1°C
